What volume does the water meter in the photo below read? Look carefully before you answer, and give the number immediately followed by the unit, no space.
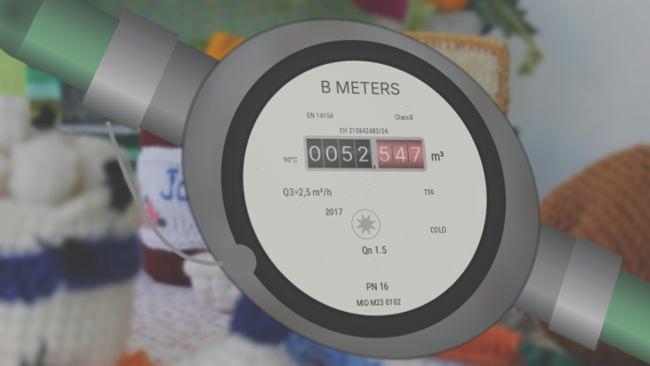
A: 52.547m³
